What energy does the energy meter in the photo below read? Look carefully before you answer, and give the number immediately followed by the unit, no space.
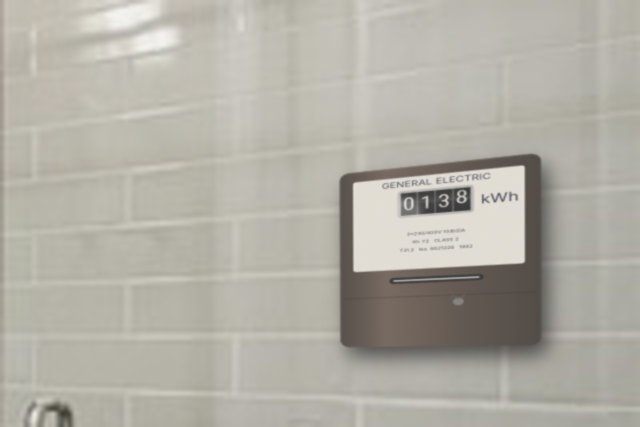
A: 138kWh
